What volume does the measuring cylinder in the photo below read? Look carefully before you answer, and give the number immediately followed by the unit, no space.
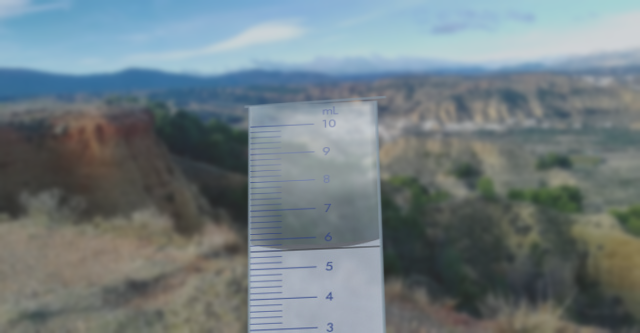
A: 5.6mL
